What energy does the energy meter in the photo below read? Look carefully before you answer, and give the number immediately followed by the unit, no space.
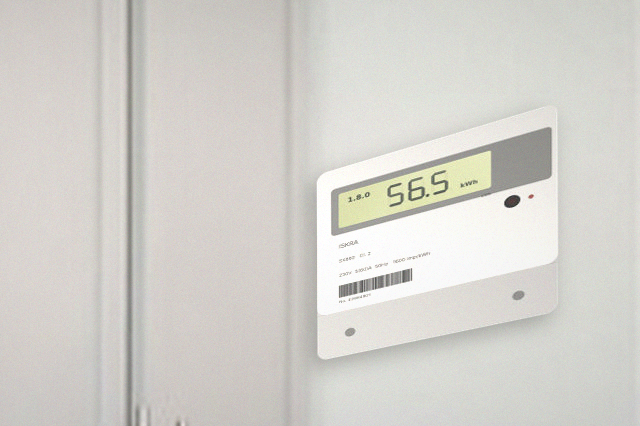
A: 56.5kWh
